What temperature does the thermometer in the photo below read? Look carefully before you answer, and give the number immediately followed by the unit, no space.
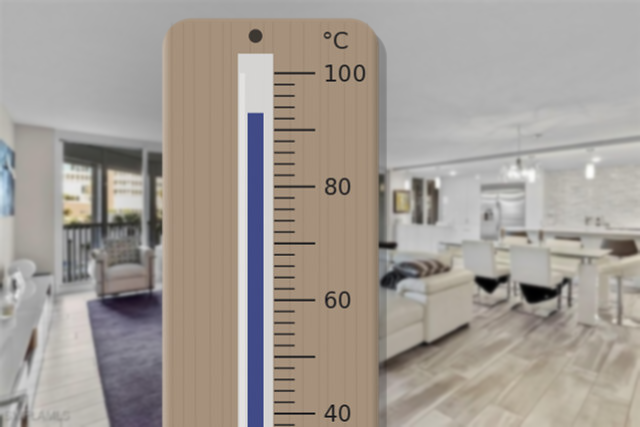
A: 93°C
